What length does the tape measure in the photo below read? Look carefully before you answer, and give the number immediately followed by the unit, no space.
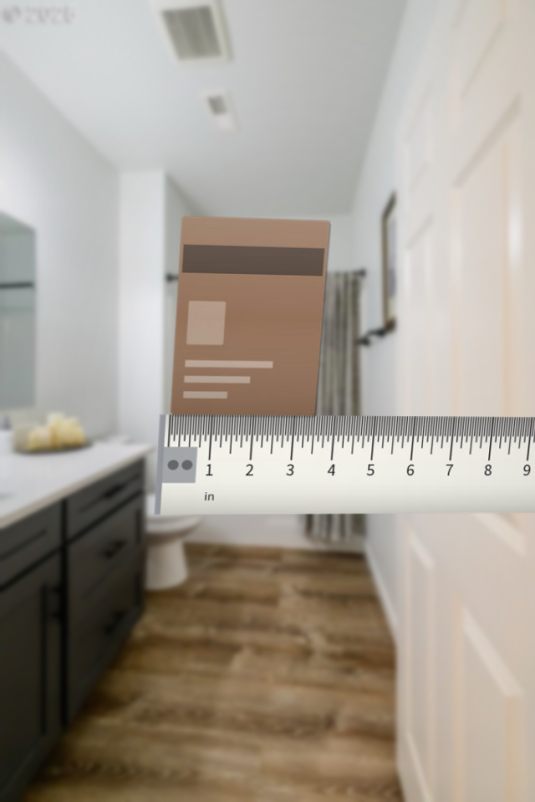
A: 3.5in
